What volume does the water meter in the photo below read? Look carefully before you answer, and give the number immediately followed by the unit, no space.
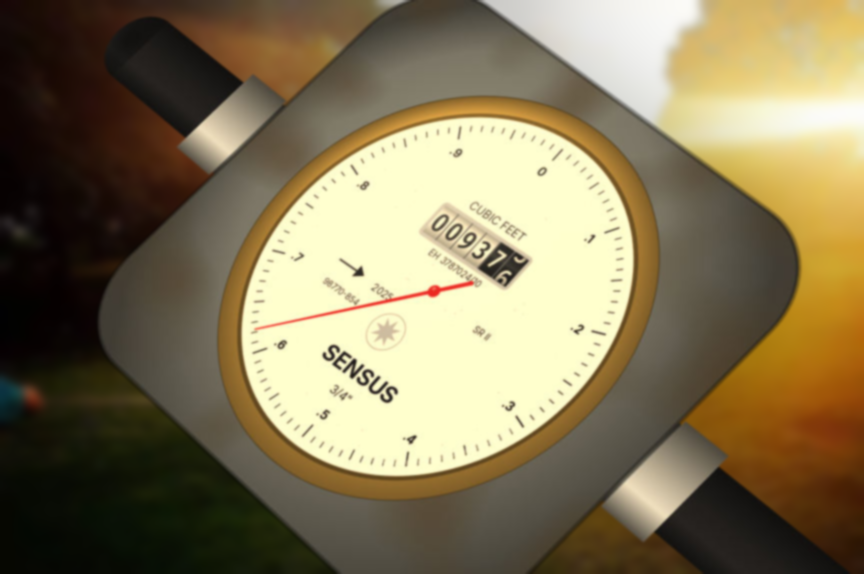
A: 9375.62ft³
